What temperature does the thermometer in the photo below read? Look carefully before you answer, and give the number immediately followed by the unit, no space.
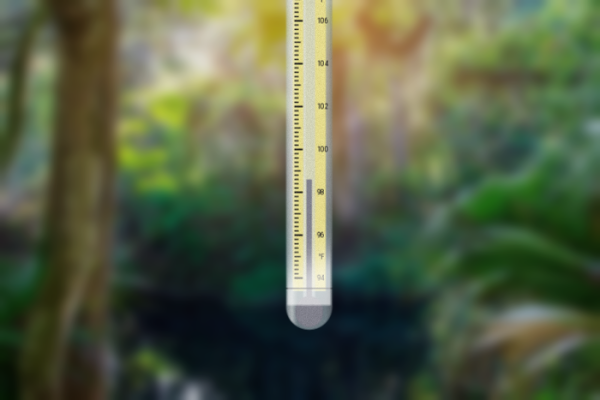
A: 98.6°F
